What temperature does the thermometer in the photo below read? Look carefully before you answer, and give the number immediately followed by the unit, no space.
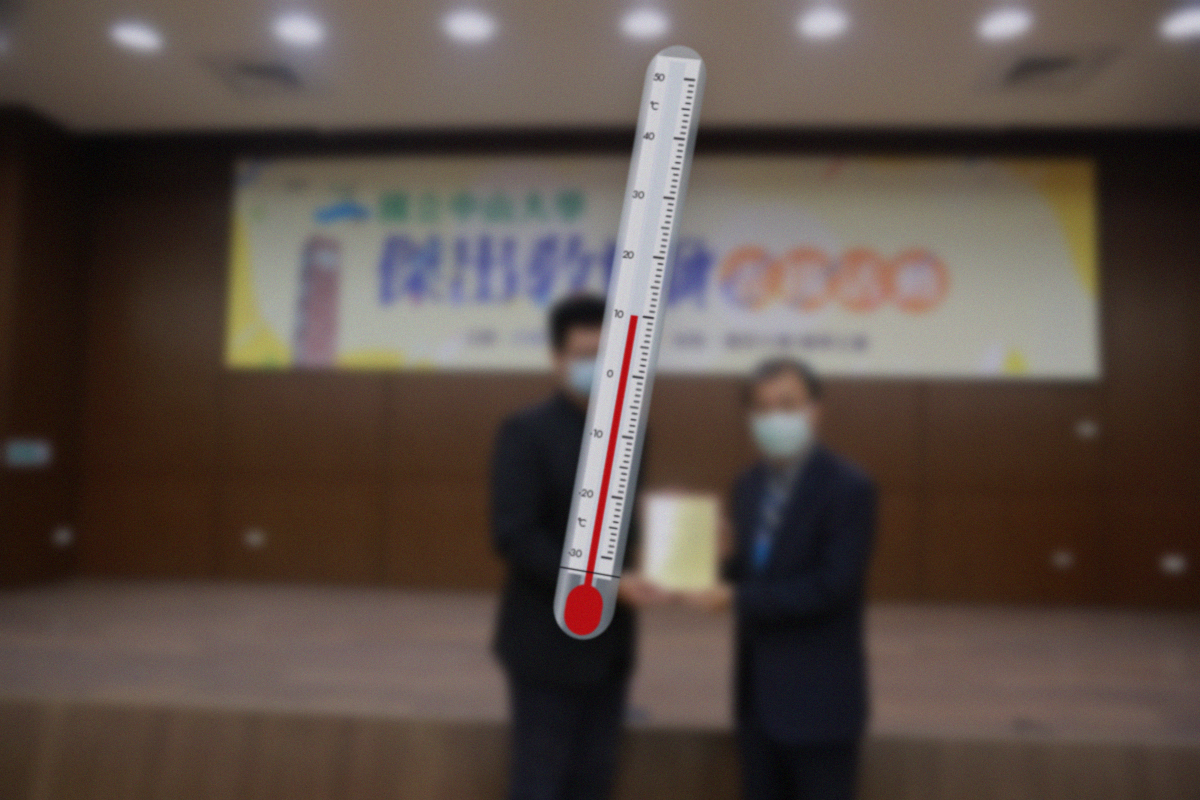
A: 10°C
